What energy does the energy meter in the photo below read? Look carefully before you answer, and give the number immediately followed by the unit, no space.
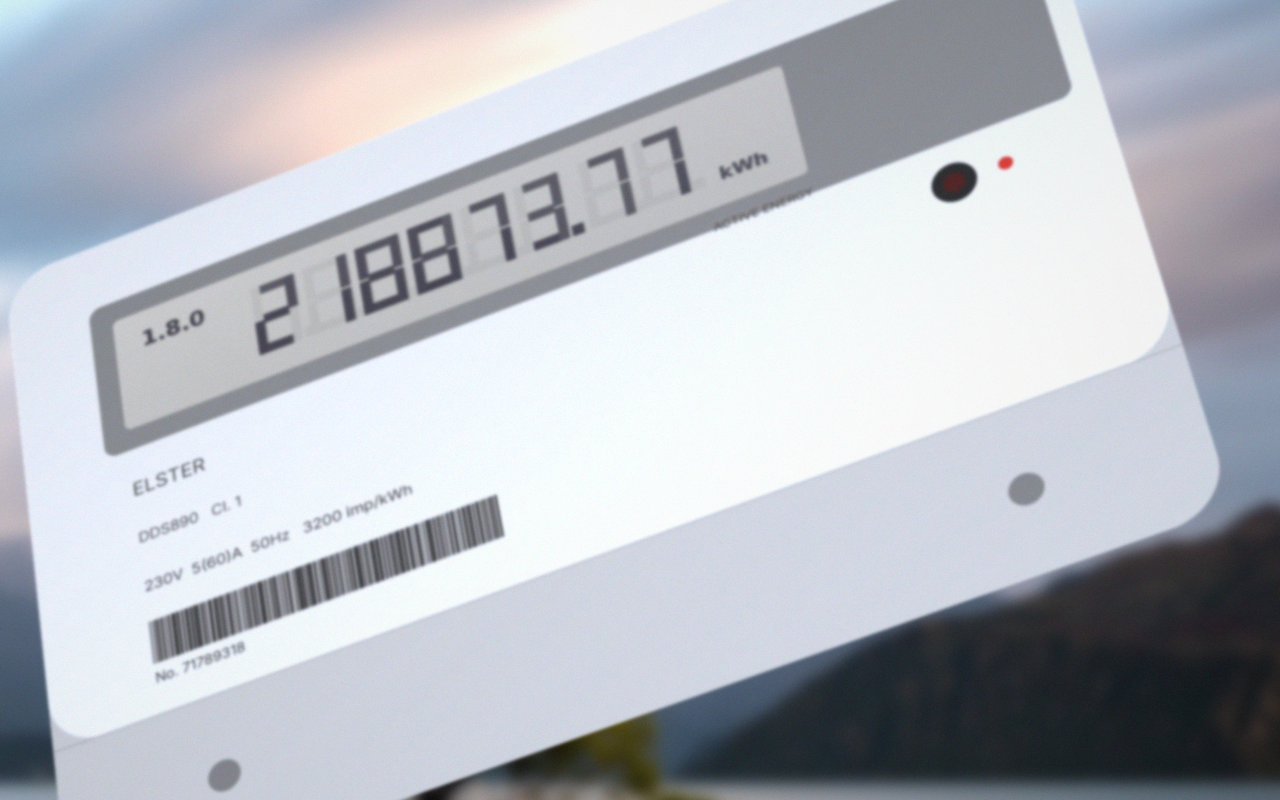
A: 218873.77kWh
